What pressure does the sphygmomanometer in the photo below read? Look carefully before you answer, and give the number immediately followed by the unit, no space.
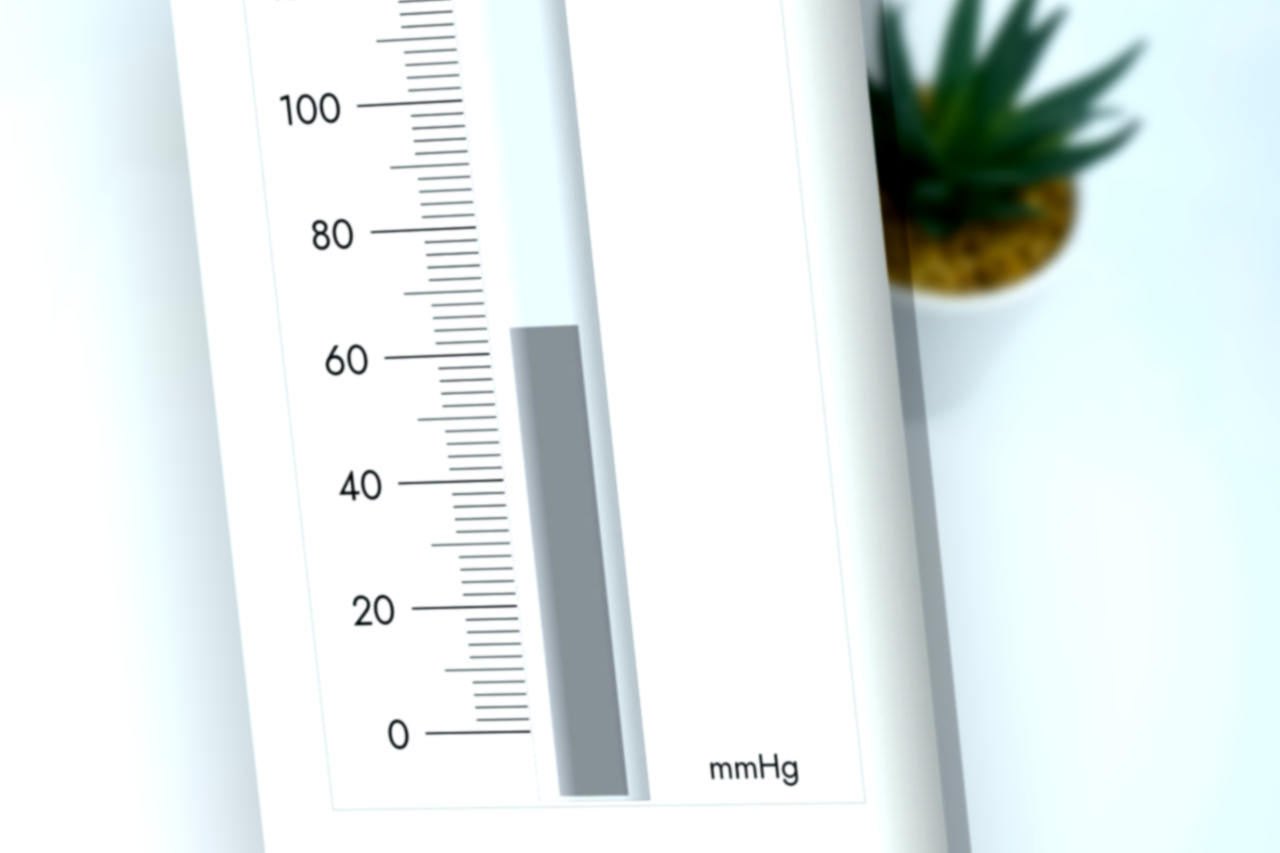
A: 64mmHg
